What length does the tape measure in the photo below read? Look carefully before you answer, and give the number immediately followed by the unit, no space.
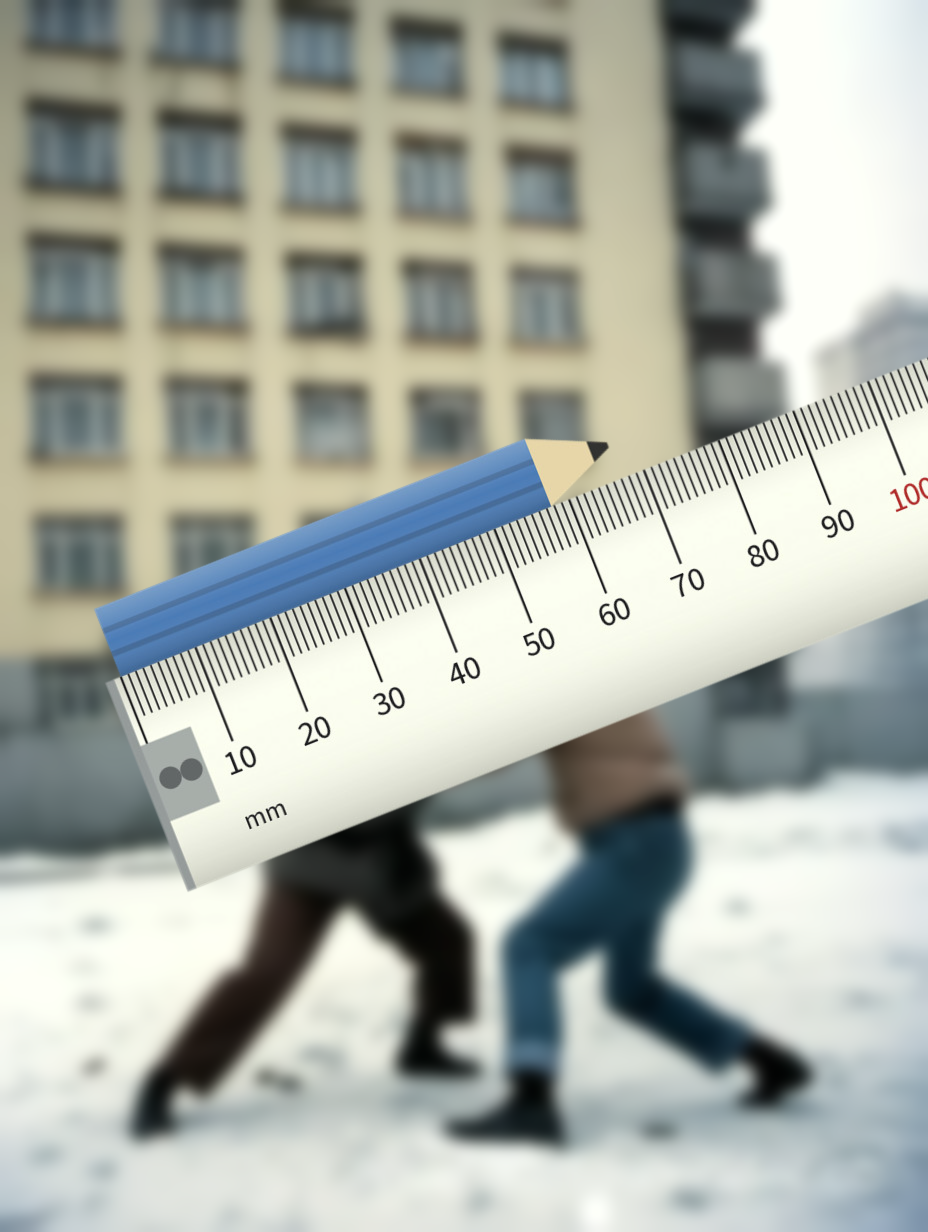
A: 67mm
